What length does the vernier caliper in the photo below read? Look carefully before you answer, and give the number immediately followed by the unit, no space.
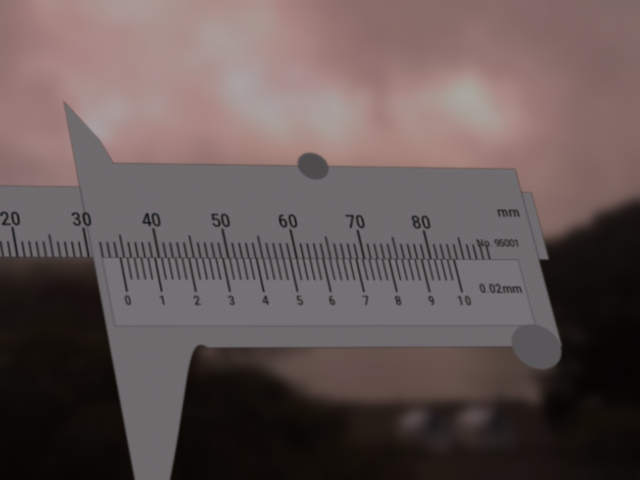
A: 34.5mm
